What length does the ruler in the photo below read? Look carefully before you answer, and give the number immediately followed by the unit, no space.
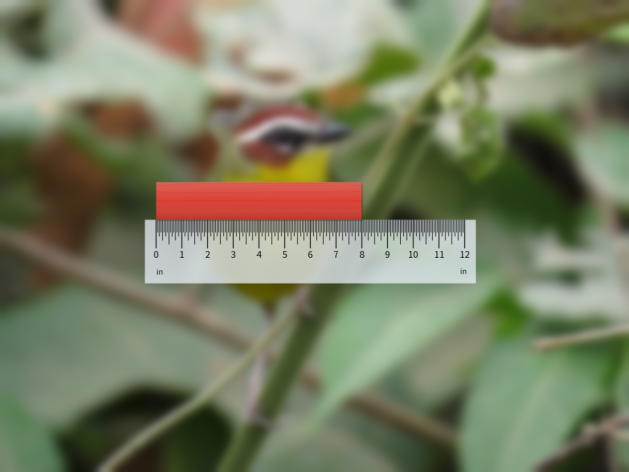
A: 8in
